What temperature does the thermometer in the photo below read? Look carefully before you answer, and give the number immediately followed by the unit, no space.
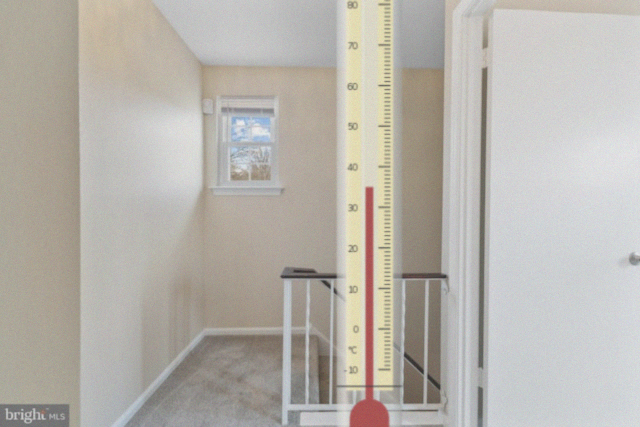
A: 35°C
